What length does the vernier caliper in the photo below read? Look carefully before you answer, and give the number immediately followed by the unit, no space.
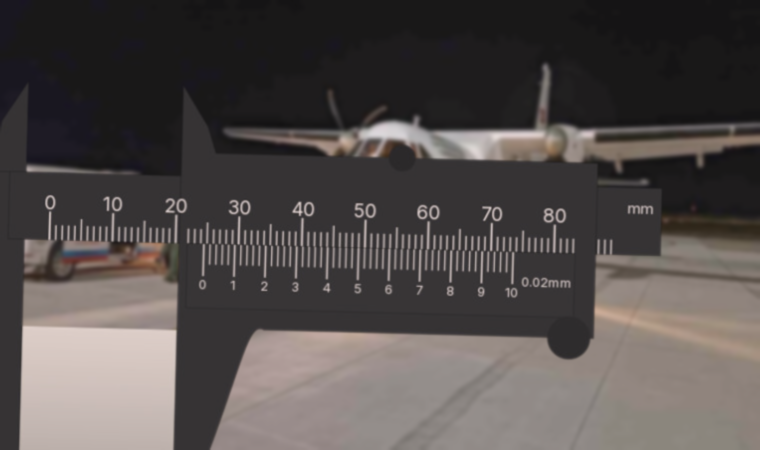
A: 24.5mm
